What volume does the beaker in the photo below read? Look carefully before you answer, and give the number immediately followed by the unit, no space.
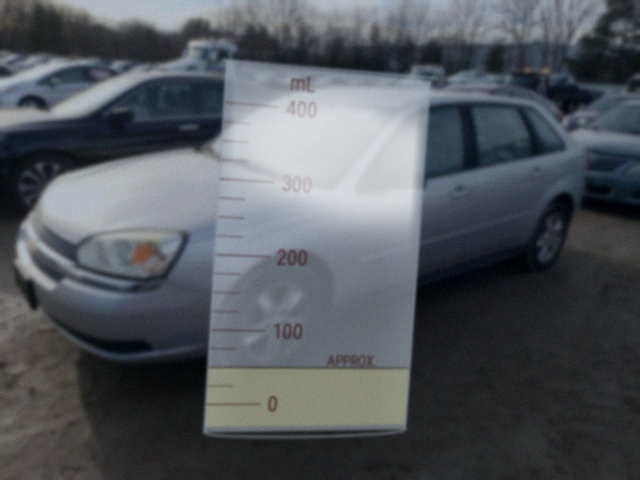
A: 50mL
